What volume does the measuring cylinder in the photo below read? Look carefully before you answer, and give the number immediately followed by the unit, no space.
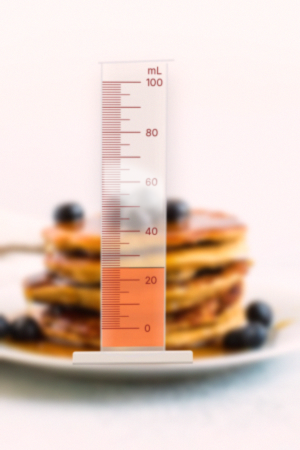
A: 25mL
